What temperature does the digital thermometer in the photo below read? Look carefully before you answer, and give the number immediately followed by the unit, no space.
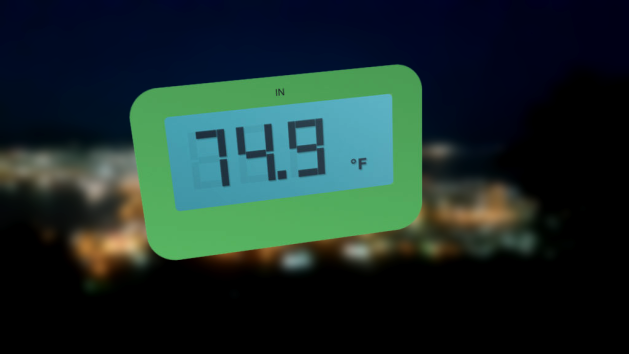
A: 74.9°F
